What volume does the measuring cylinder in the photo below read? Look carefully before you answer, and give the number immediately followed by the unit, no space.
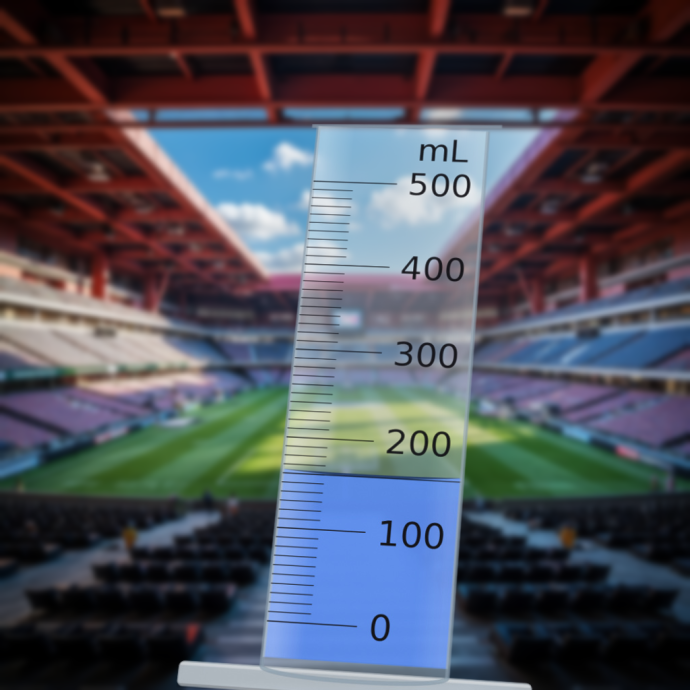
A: 160mL
